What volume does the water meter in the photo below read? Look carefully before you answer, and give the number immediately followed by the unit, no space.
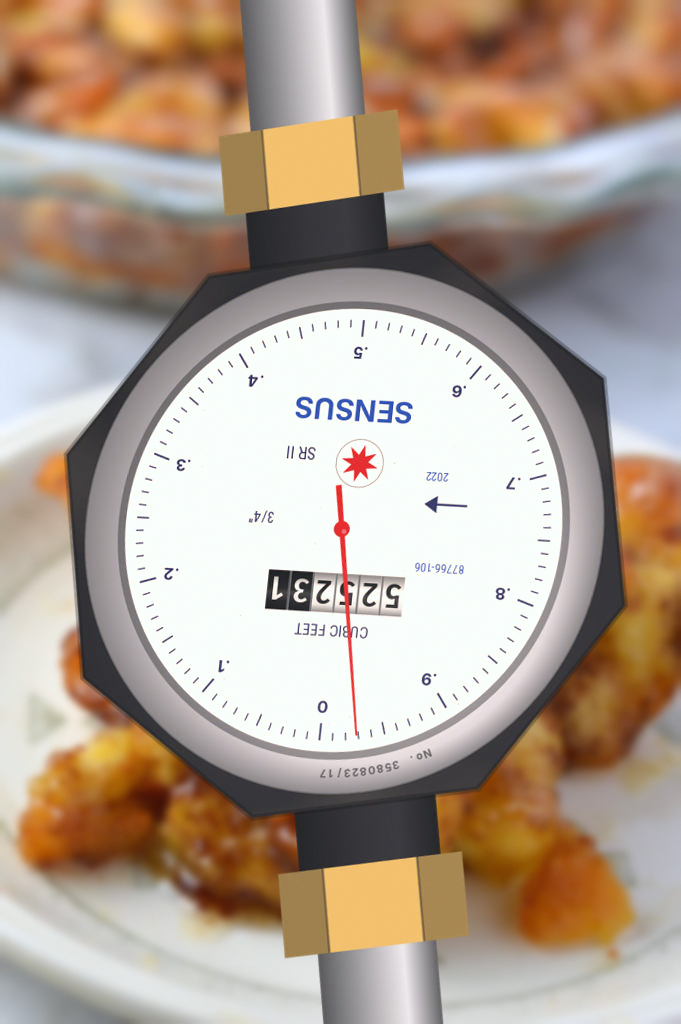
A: 525230.97ft³
